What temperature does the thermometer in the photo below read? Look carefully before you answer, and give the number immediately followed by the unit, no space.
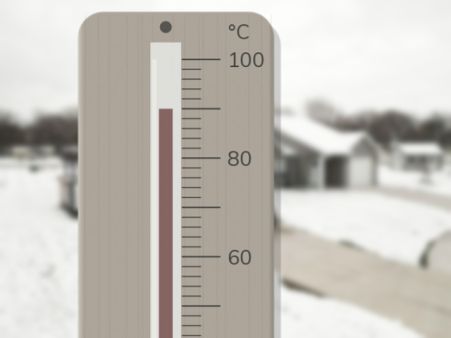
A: 90°C
